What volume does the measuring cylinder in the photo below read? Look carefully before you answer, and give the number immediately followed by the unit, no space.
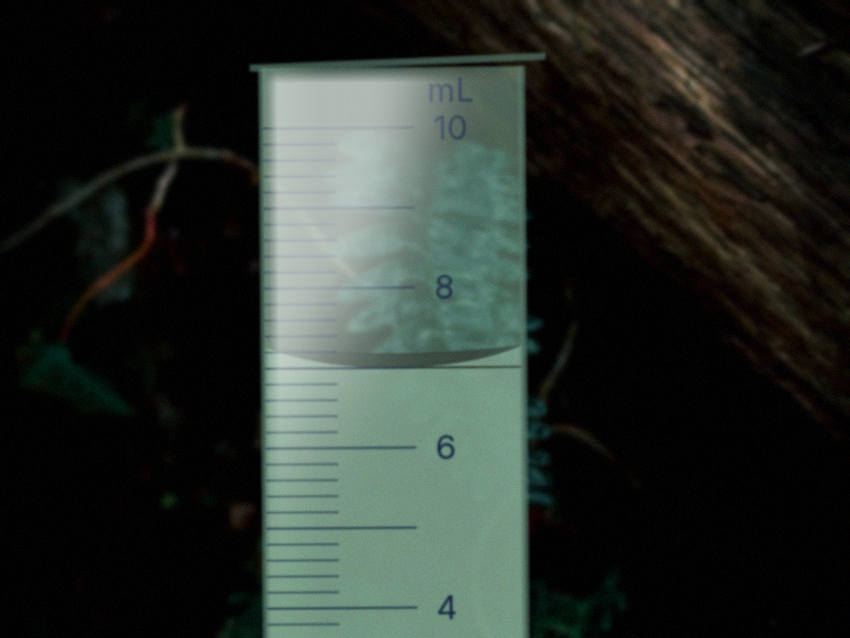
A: 7mL
